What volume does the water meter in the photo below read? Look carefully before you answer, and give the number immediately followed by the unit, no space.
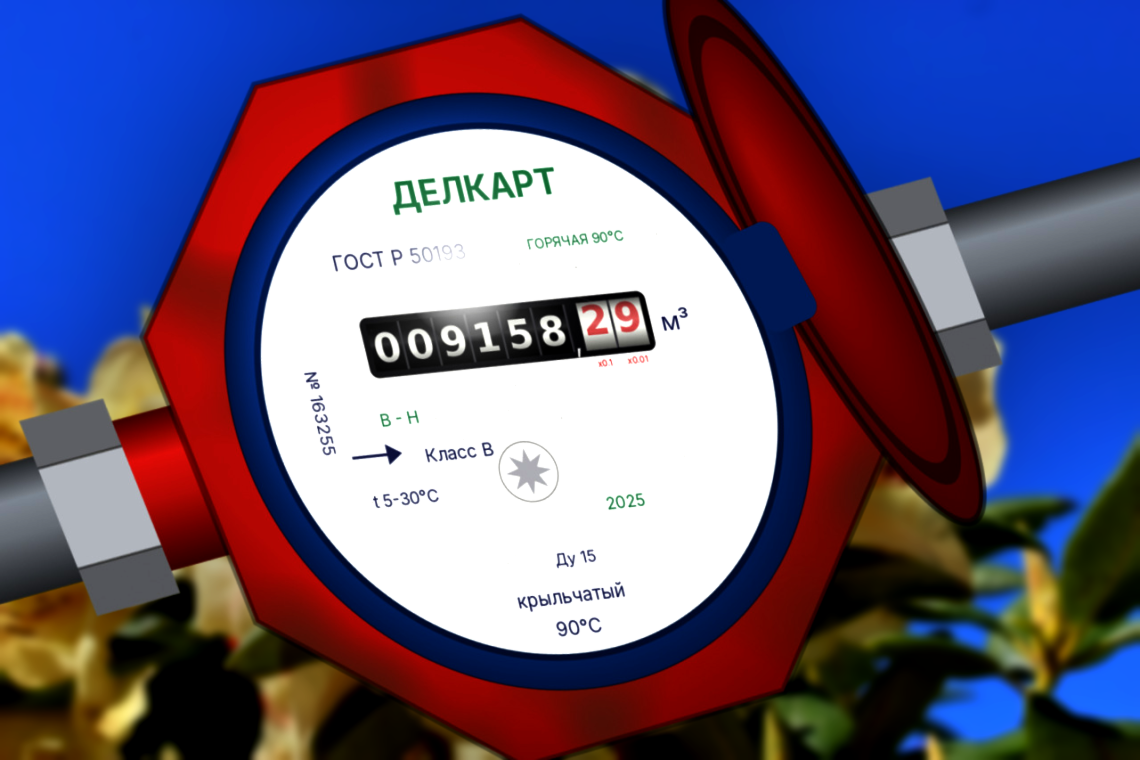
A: 9158.29m³
